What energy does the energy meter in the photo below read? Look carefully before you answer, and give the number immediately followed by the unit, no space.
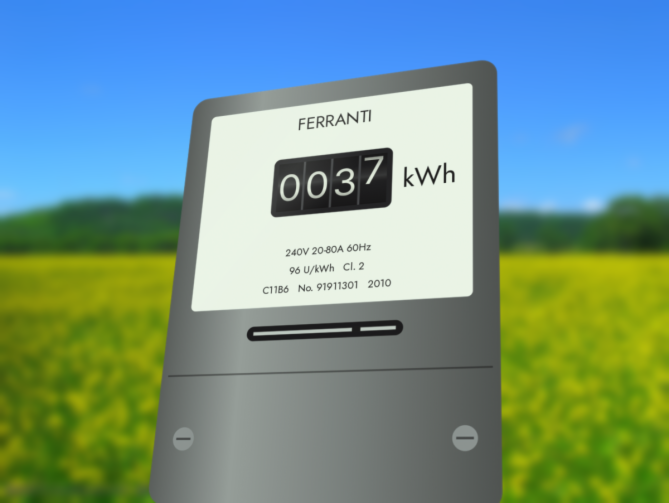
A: 37kWh
